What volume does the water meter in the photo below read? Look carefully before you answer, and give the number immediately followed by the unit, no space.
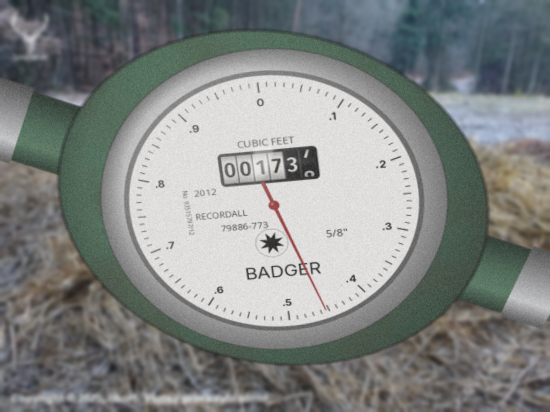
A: 1737.45ft³
